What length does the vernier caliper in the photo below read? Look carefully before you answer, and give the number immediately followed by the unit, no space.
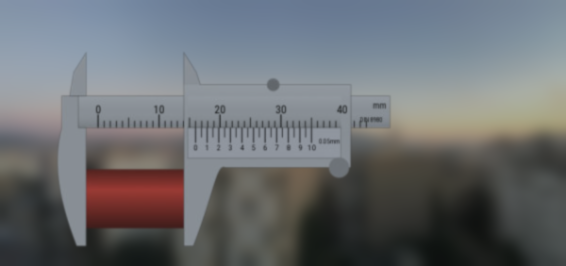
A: 16.0mm
